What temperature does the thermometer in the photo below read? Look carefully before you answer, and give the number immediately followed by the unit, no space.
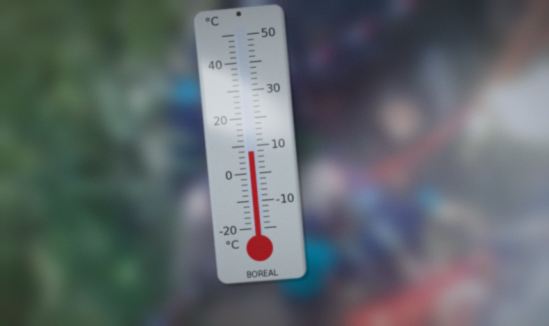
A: 8°C
